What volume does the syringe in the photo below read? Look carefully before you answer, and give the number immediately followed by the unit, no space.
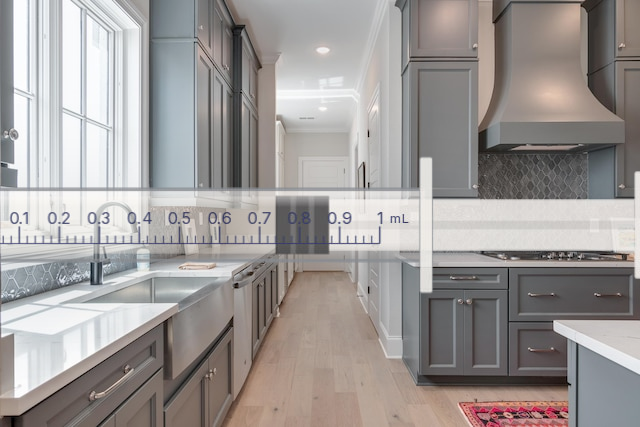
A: 0.74mL
